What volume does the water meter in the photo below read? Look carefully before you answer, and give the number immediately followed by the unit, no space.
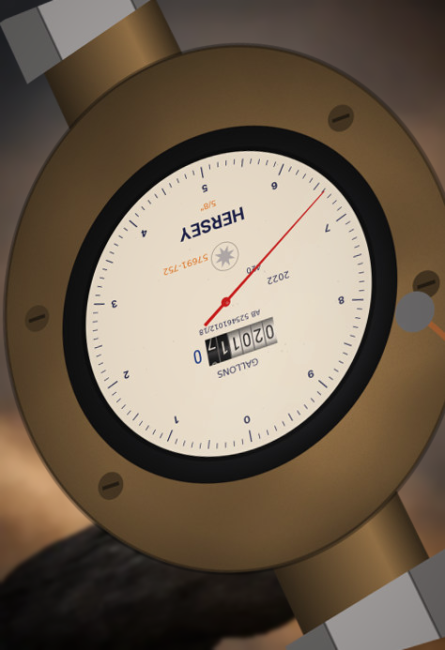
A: 201166.6gal
